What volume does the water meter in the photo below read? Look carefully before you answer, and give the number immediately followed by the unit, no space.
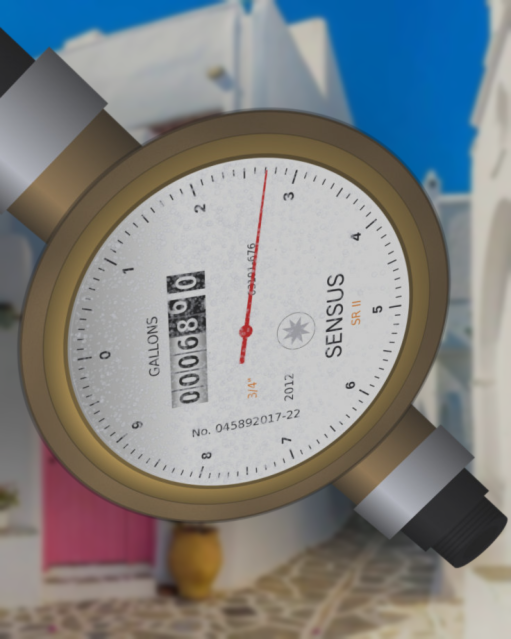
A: 6862.7gal
